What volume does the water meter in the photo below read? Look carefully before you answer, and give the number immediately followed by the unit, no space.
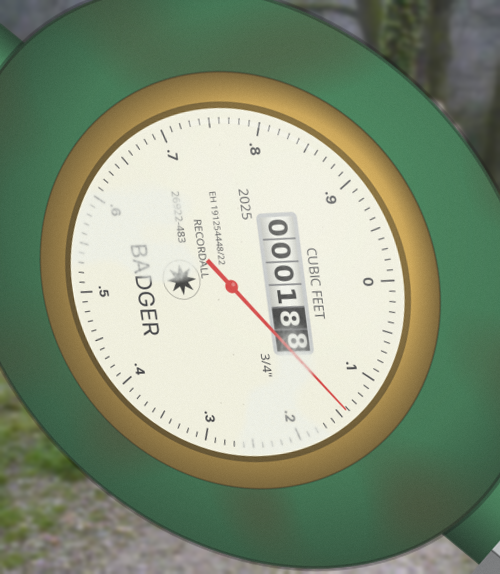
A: 188.14ft³
